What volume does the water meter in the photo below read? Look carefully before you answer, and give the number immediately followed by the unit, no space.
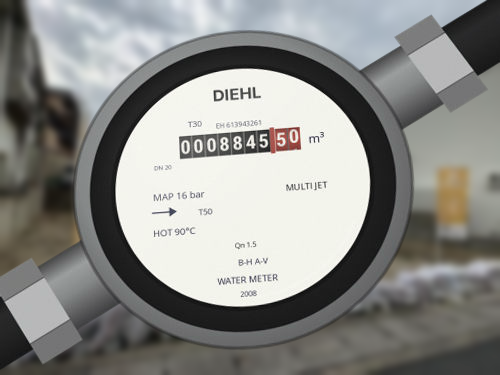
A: 8845.50m³
